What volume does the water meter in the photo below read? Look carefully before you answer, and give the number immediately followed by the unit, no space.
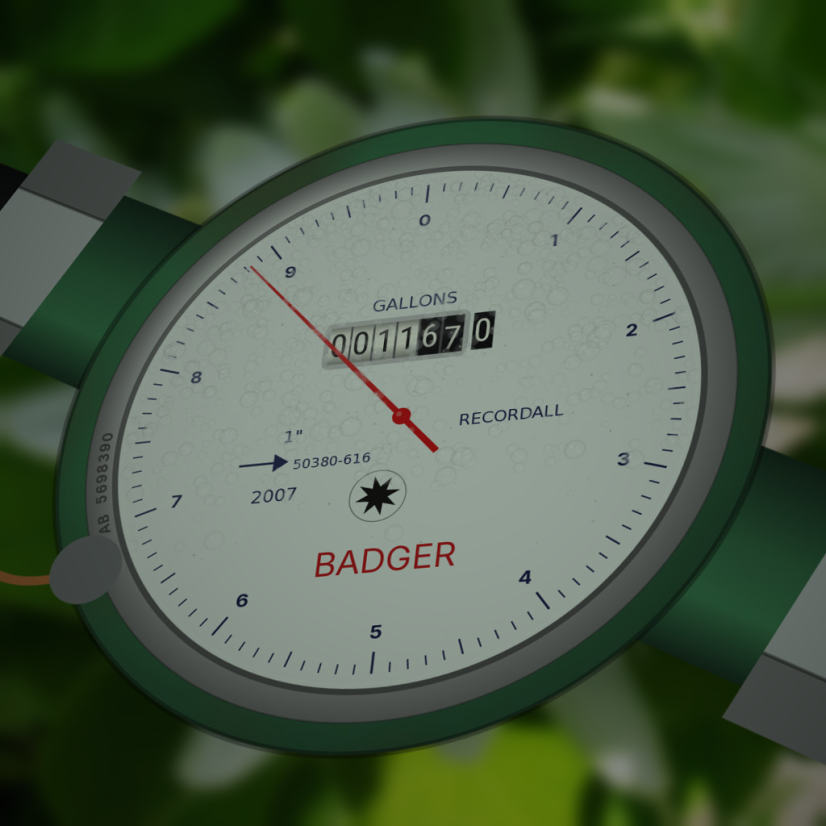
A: 11668.8gal
